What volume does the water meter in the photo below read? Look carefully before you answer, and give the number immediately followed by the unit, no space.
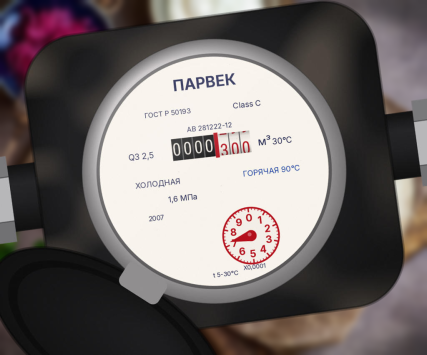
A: 0.2997m³
